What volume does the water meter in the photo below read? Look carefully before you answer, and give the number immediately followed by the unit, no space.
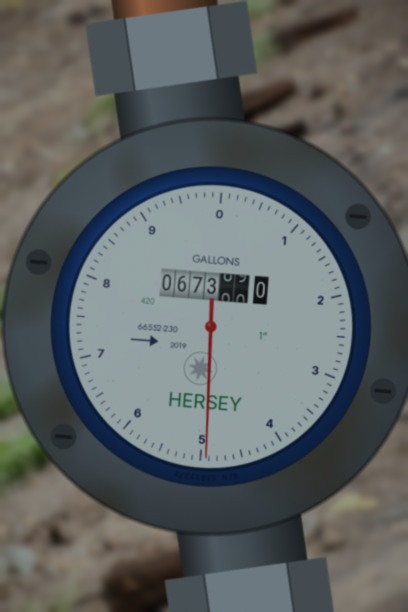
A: 673894.9gal
